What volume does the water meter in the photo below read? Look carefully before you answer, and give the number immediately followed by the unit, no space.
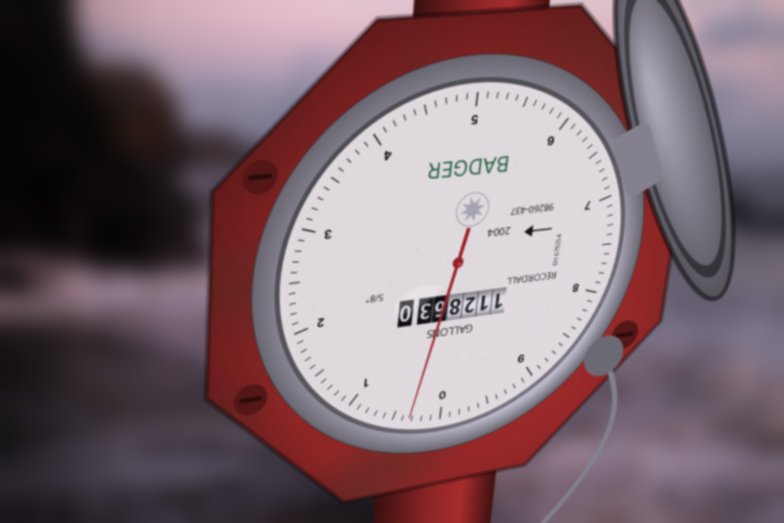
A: 1128630.3gal
